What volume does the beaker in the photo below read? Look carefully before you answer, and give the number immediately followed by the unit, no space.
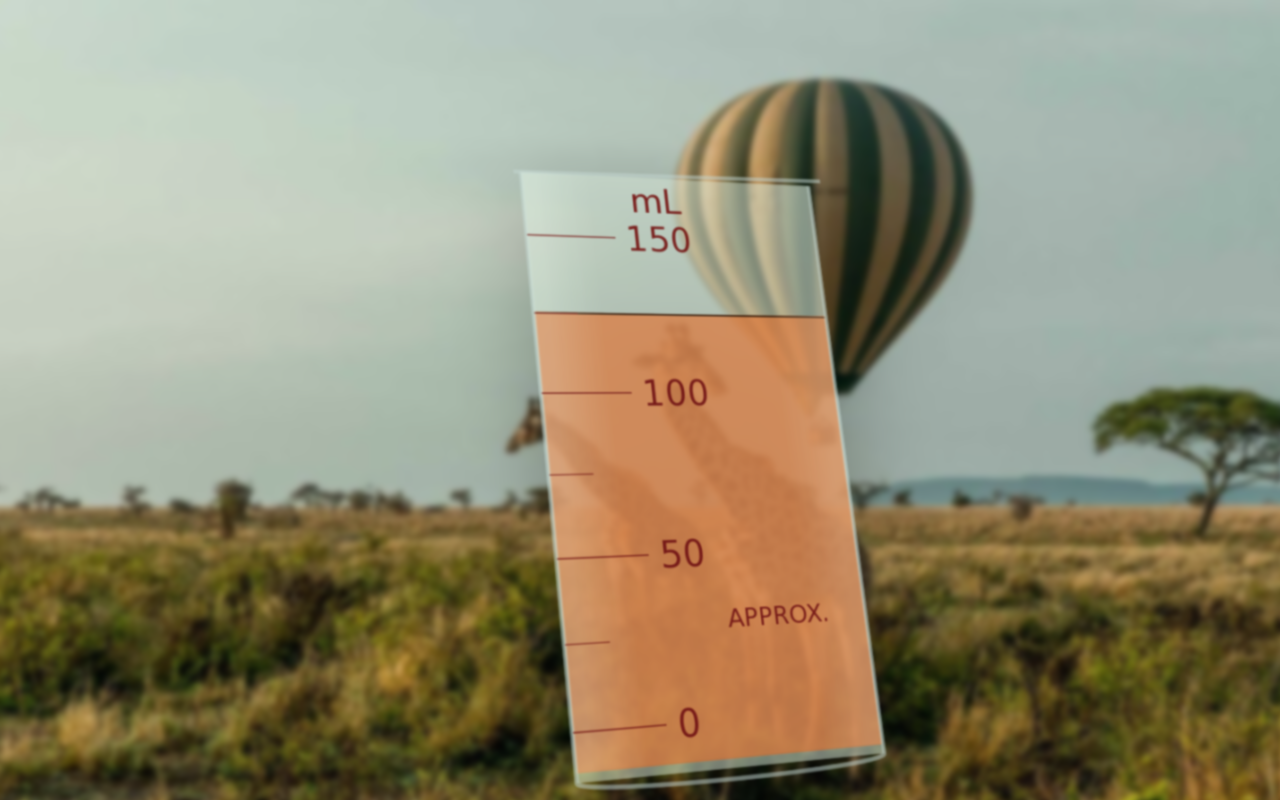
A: 125mL
